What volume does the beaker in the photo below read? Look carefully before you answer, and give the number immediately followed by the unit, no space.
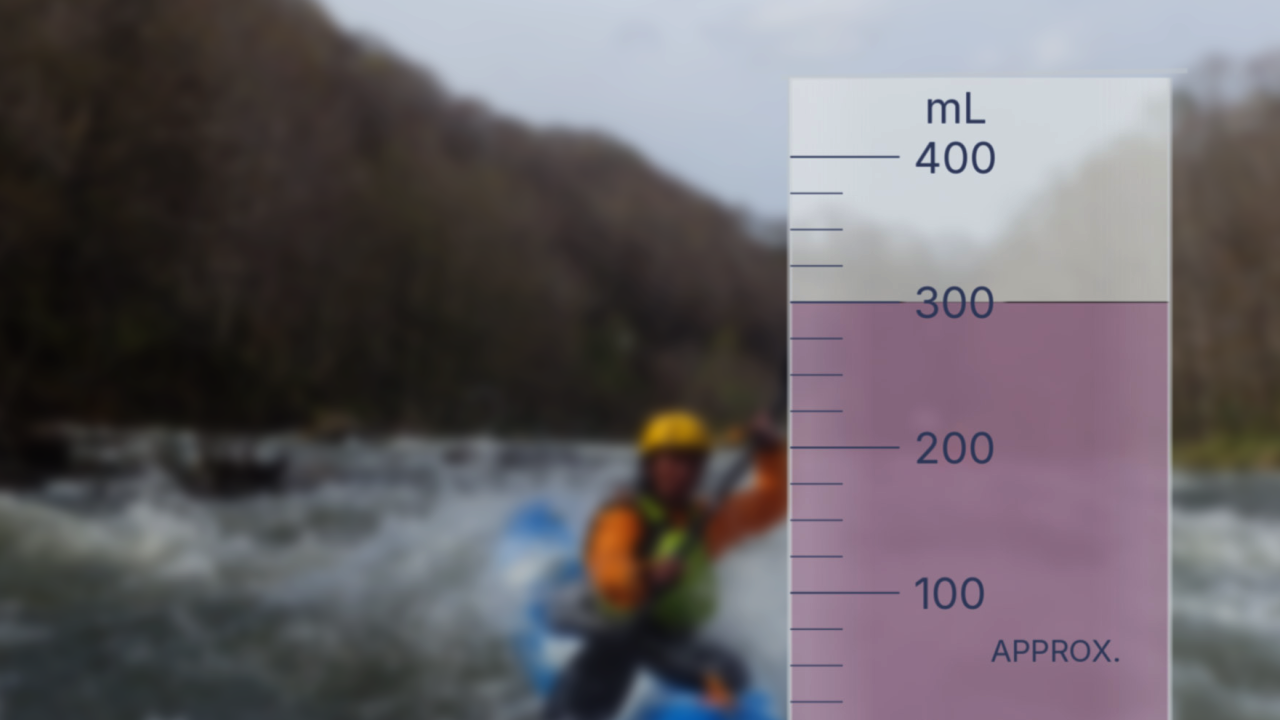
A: 300mL
